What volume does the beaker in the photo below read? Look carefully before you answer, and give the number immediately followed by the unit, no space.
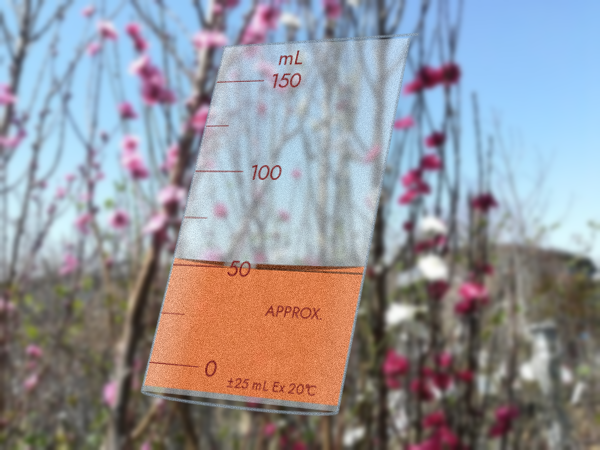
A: 50mL
